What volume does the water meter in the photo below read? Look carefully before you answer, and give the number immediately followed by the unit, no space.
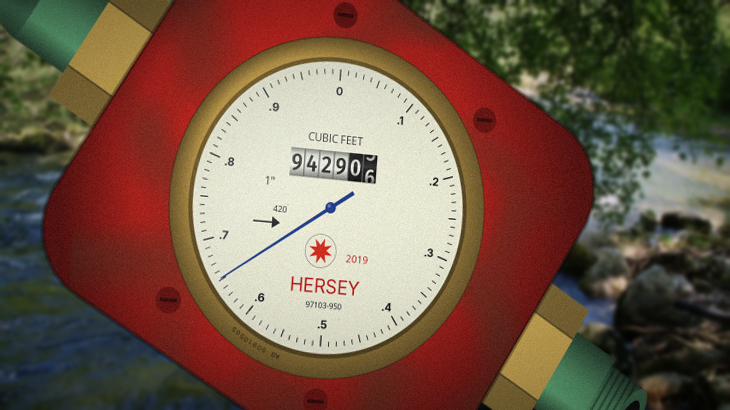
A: 942905.65ft³
